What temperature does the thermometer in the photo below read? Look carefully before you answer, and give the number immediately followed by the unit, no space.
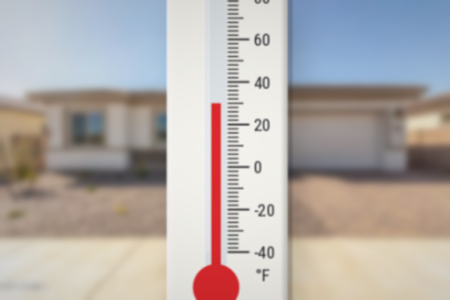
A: 30°F
